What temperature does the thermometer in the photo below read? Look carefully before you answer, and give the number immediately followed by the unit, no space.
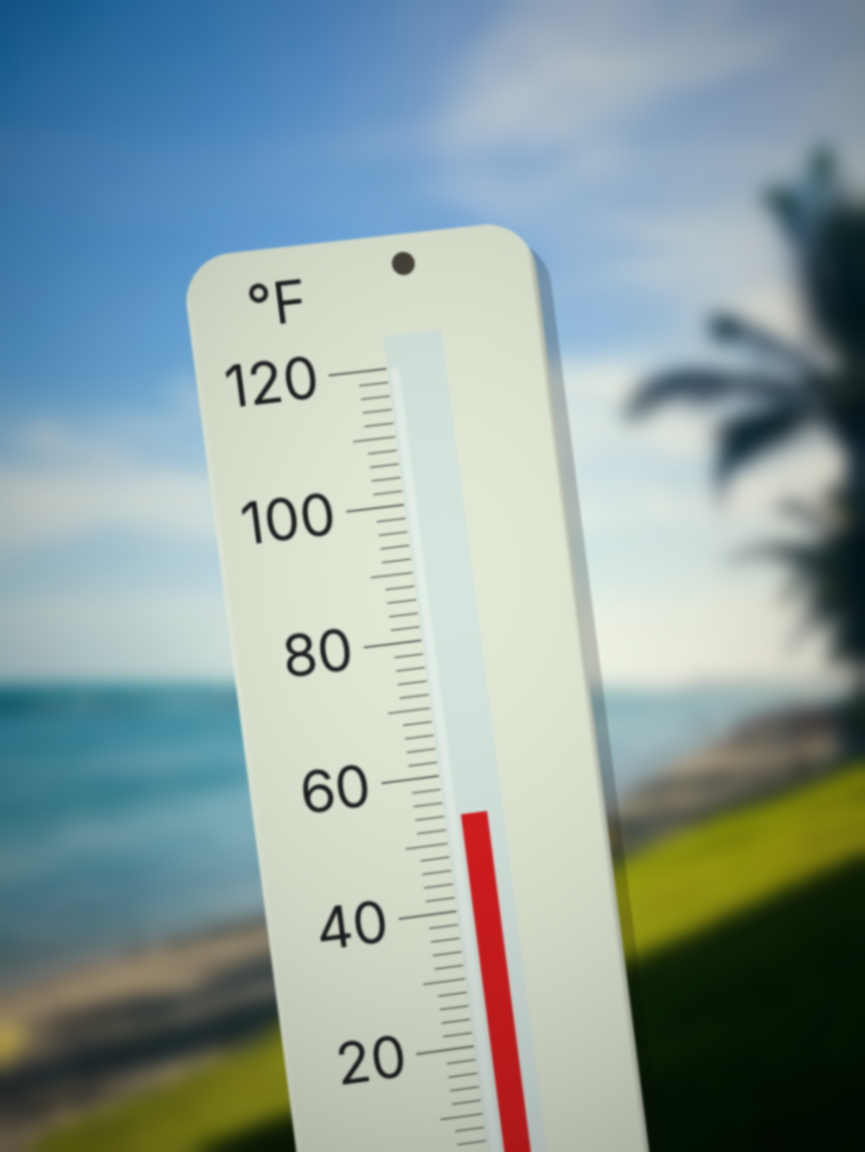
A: 54°F
